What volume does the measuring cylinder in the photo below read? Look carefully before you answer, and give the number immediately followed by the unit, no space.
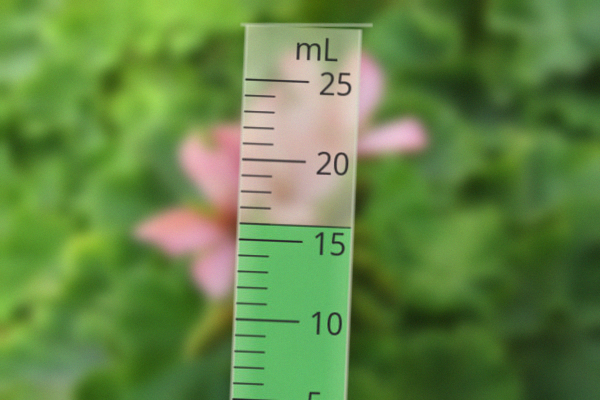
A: 16mL
